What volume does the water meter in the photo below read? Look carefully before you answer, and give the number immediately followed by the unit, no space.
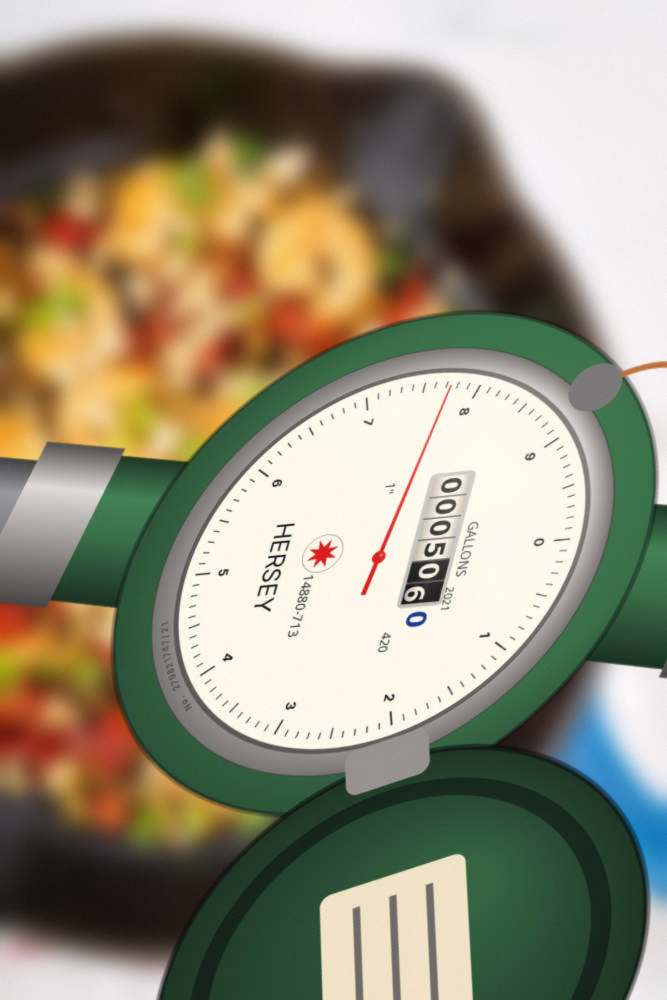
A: 5057.7gal
